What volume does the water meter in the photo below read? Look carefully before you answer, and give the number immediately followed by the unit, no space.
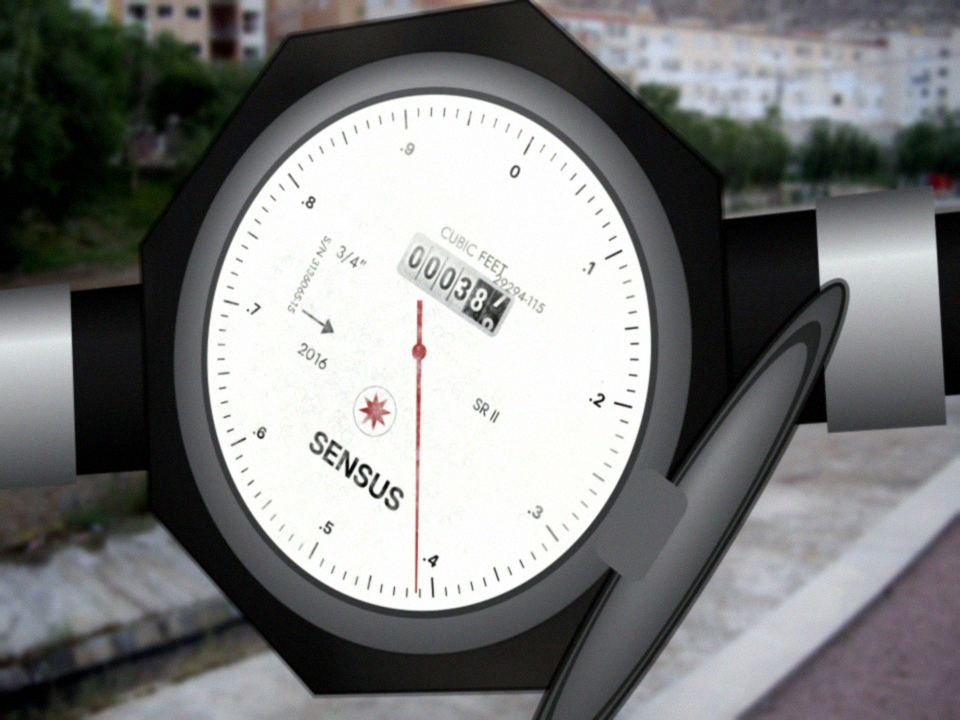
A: 387.41ft³
